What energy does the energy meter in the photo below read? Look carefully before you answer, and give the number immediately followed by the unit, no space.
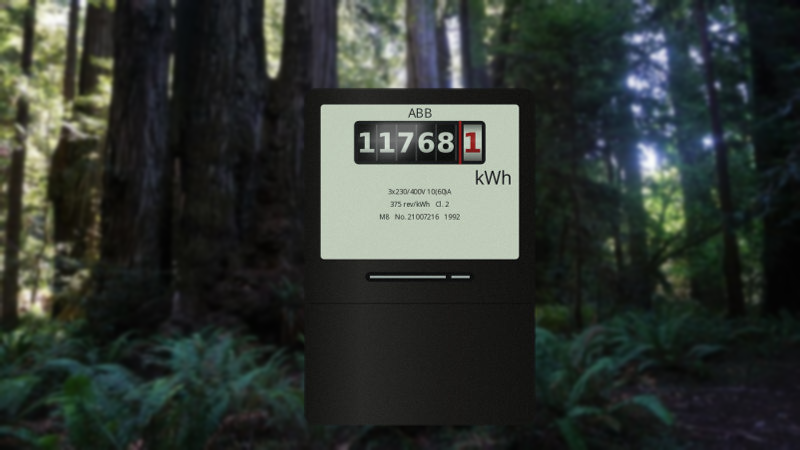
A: 11768.1kWh
